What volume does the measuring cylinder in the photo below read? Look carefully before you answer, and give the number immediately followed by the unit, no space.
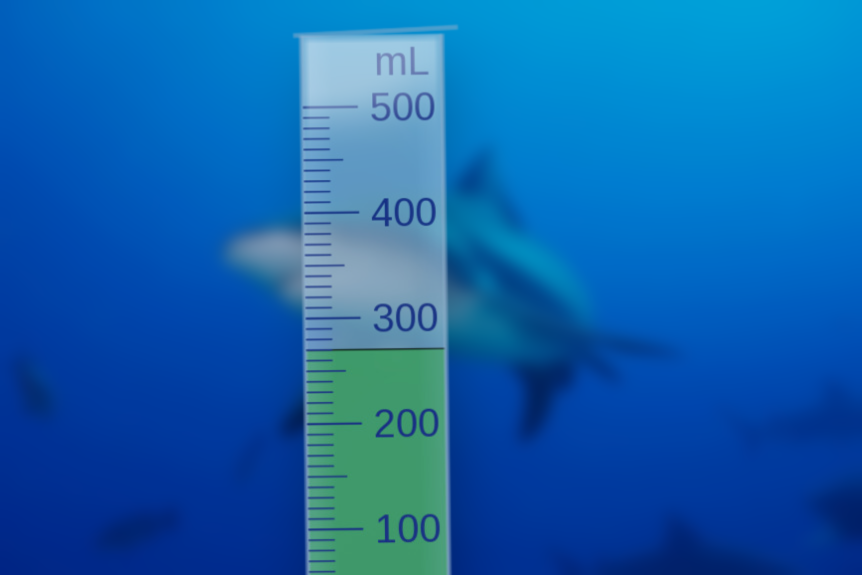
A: 270mL
